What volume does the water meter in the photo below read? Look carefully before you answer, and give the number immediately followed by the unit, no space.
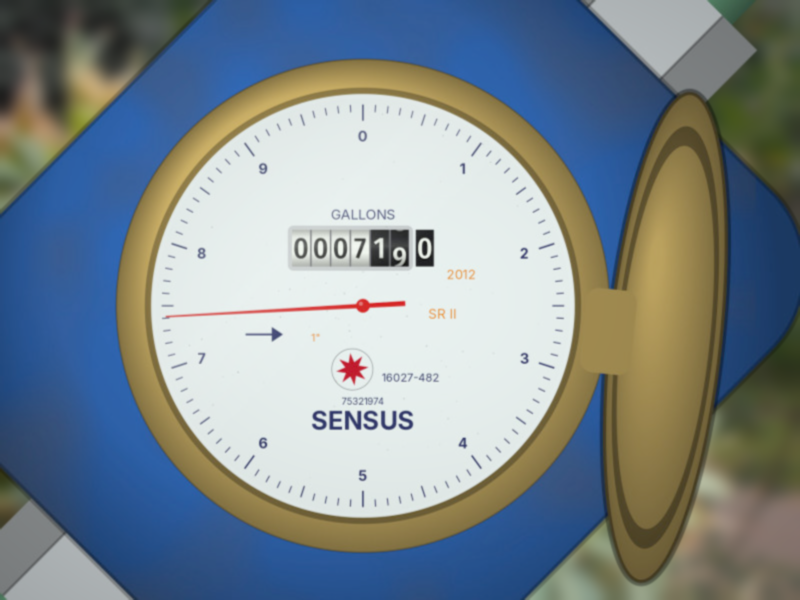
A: 7187.4gal
